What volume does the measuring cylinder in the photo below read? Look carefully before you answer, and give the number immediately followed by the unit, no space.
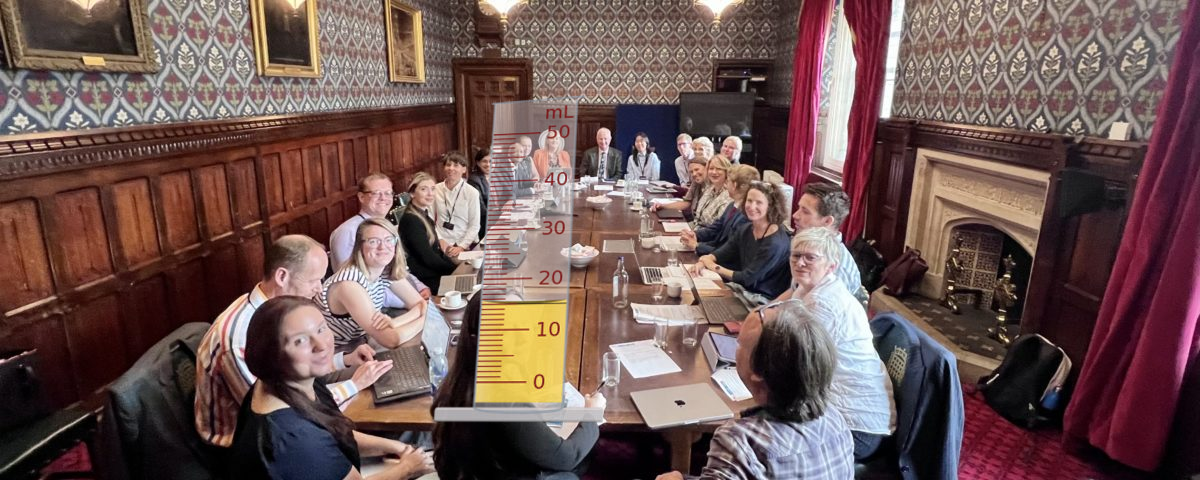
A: 15mL
